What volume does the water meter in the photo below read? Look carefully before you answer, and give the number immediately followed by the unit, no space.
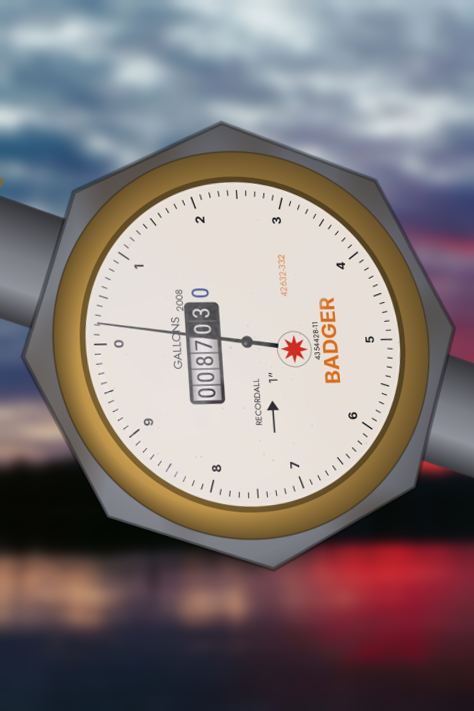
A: 87030.2gal
